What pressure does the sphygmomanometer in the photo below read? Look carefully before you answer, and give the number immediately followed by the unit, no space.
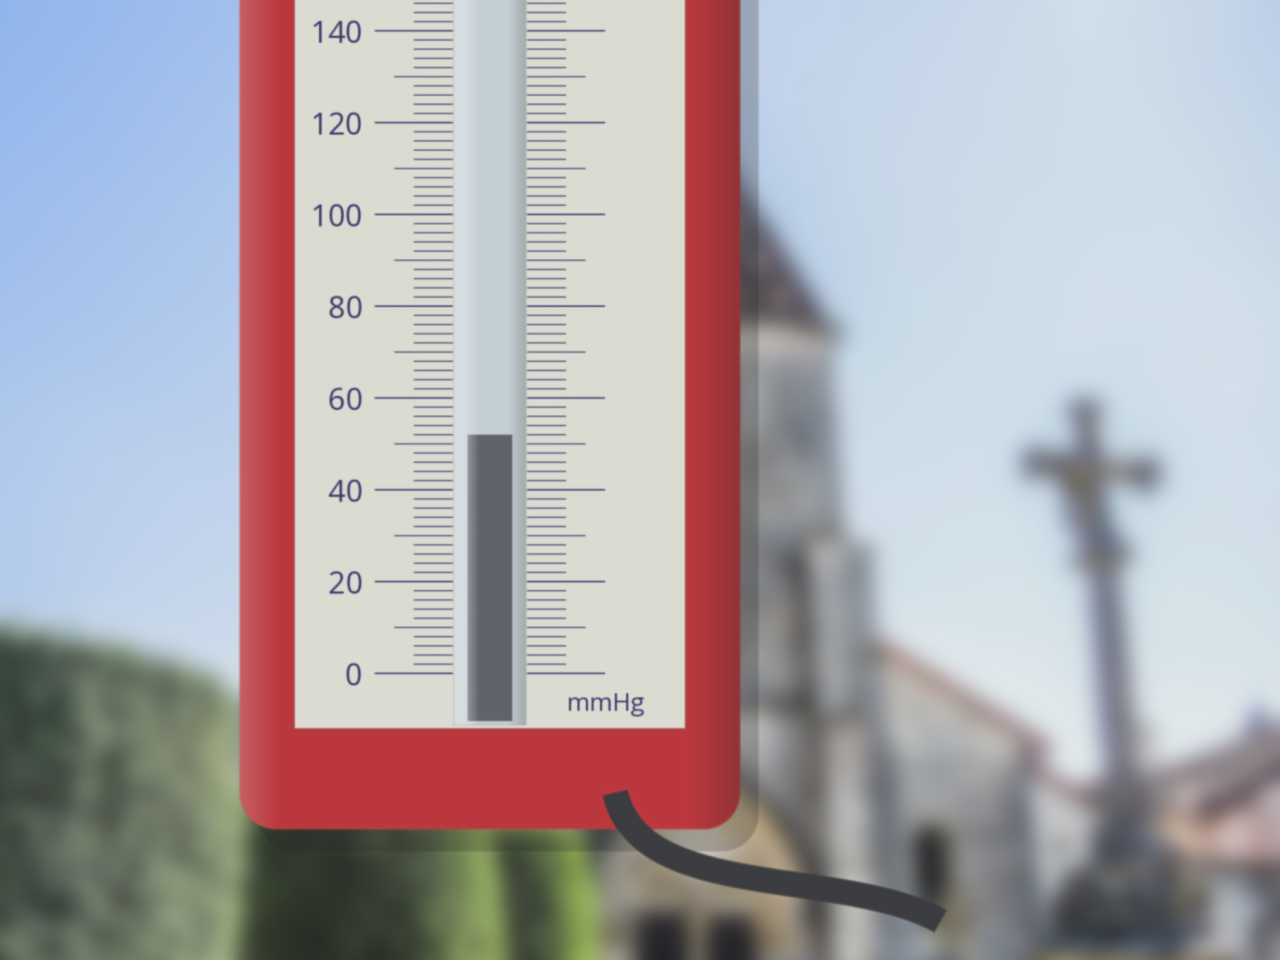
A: 52mmHg
